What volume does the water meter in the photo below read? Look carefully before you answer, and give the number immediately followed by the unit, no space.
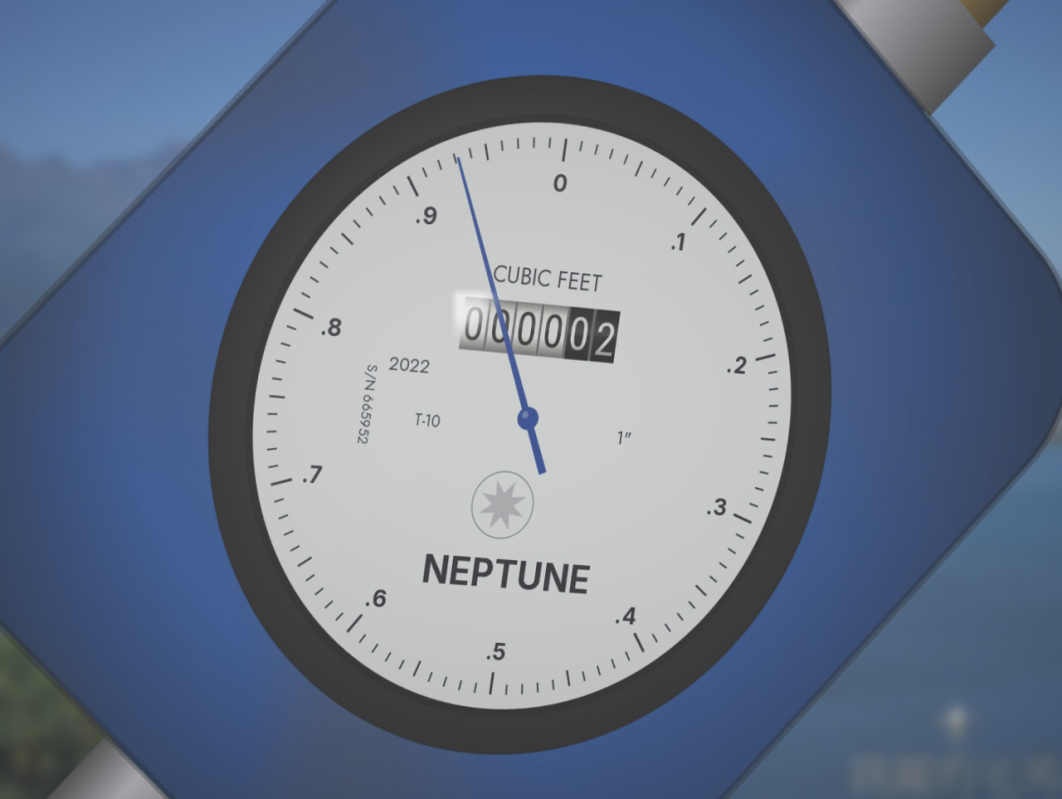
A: 1.93ft³
